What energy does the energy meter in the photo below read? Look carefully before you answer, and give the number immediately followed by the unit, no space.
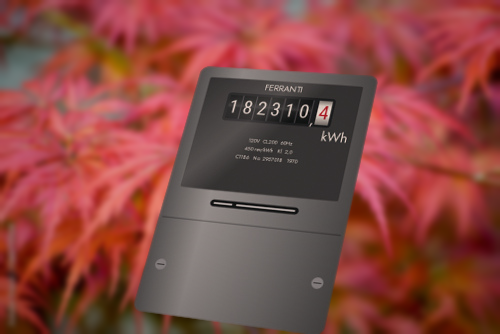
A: 182310.4kWh
